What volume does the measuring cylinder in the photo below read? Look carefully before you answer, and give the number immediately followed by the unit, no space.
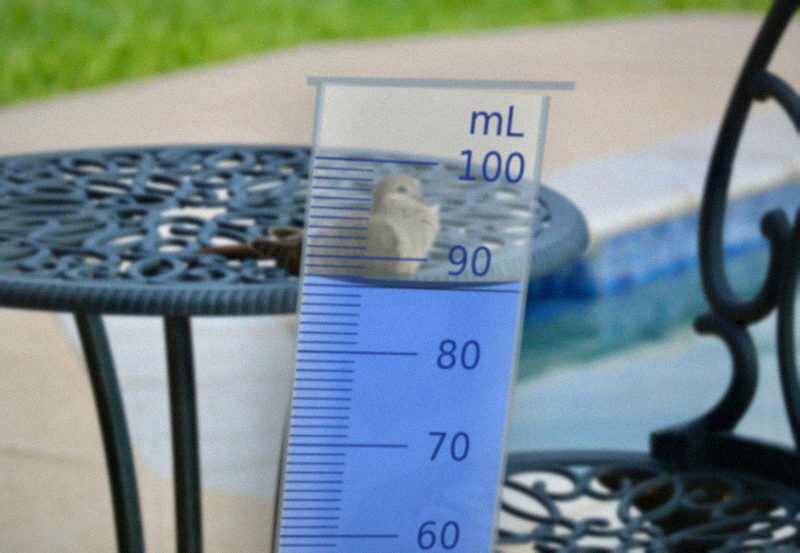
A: 87mL
